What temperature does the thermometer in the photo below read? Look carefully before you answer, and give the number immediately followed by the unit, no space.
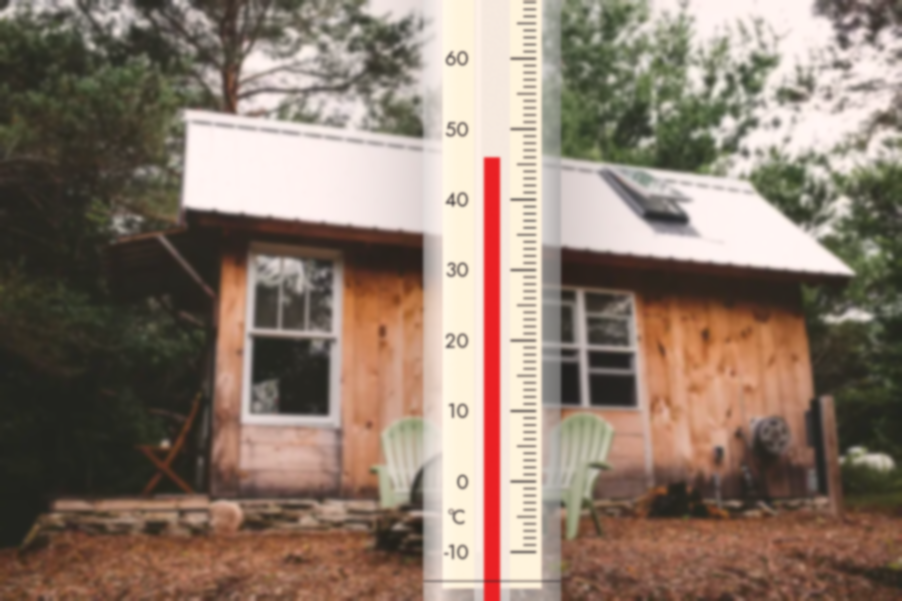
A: 46°C
